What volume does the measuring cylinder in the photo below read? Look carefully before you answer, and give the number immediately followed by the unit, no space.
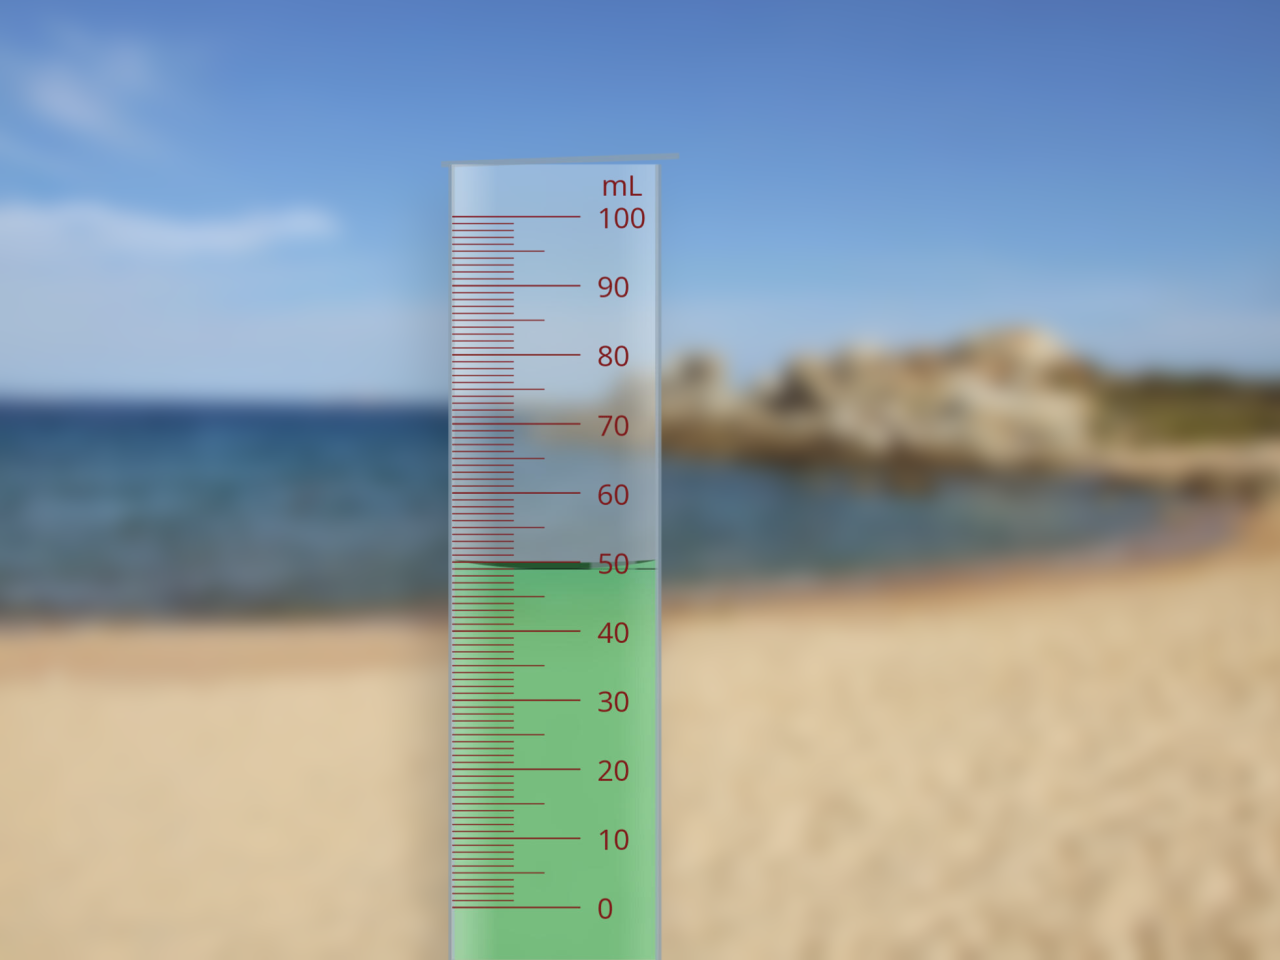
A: 49mL
